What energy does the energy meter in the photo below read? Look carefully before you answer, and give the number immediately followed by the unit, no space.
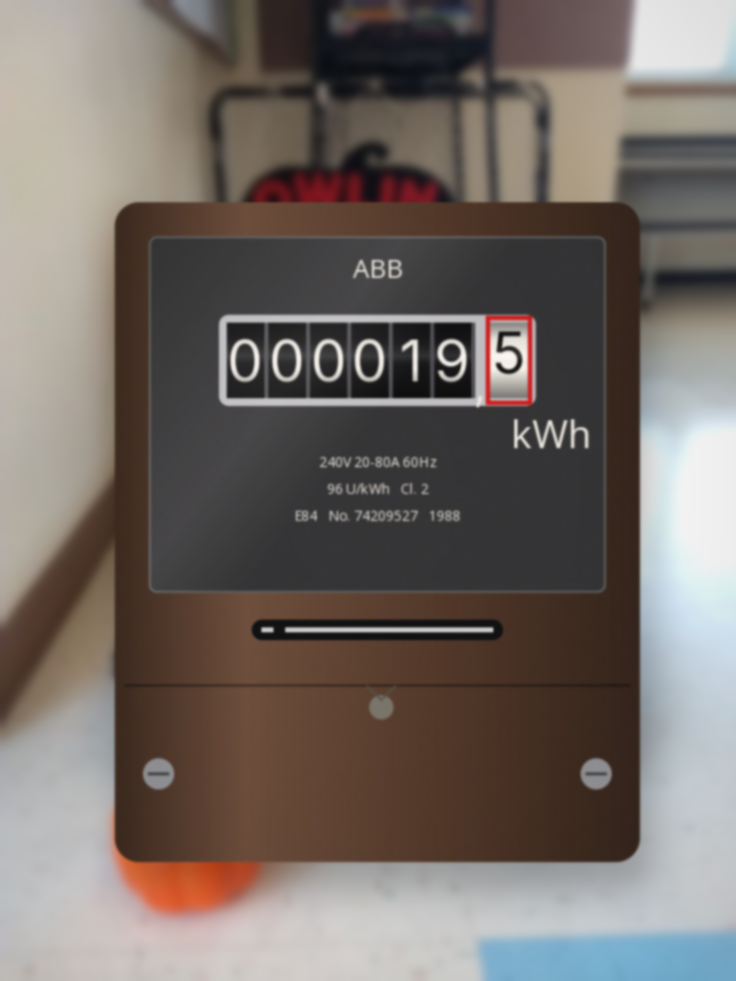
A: 19.5kWh
